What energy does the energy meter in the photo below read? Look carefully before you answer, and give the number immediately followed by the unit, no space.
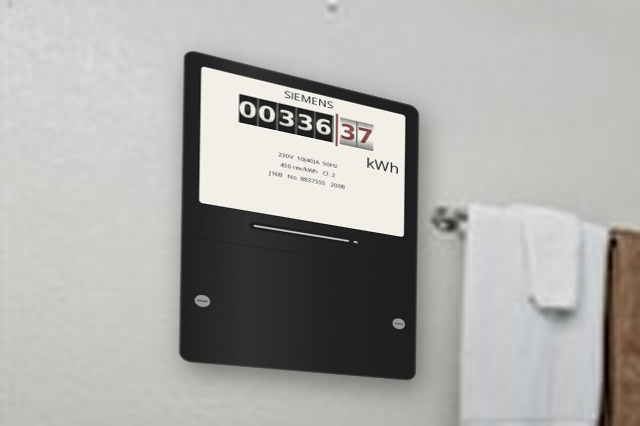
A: 336.37kWh
